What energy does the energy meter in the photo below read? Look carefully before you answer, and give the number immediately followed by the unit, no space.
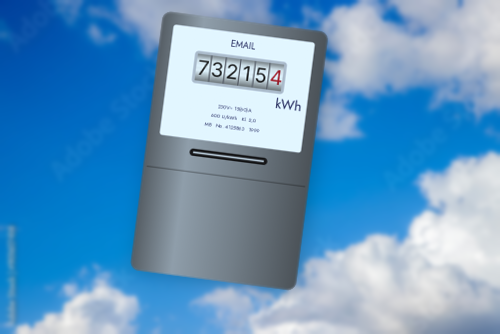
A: 73215.4kWh
